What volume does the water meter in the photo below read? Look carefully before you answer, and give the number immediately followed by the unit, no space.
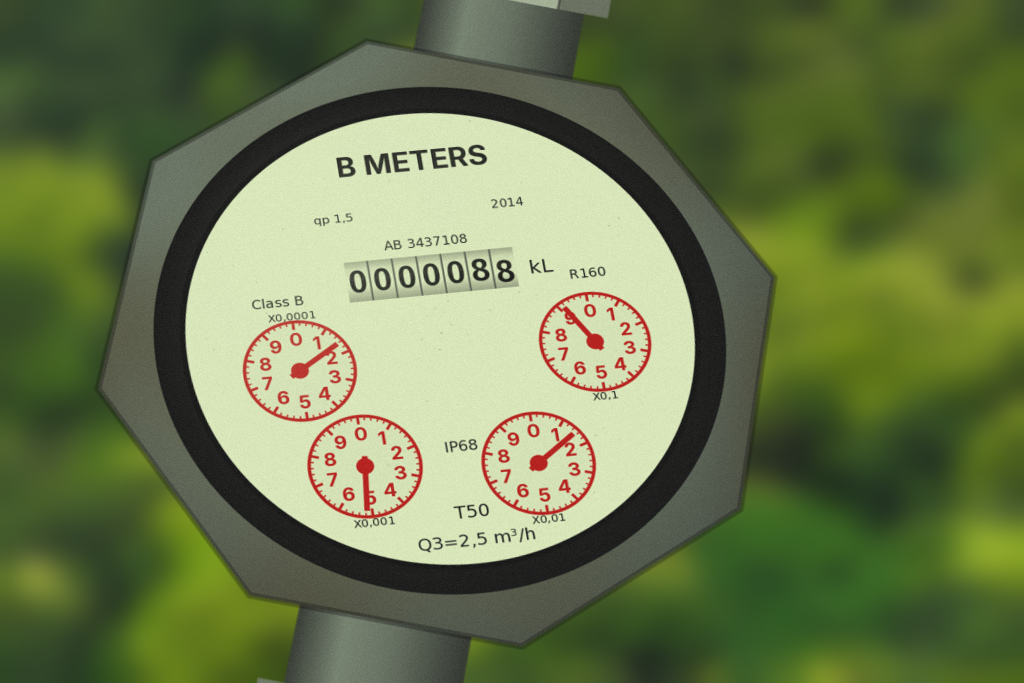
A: 87.9151kL
